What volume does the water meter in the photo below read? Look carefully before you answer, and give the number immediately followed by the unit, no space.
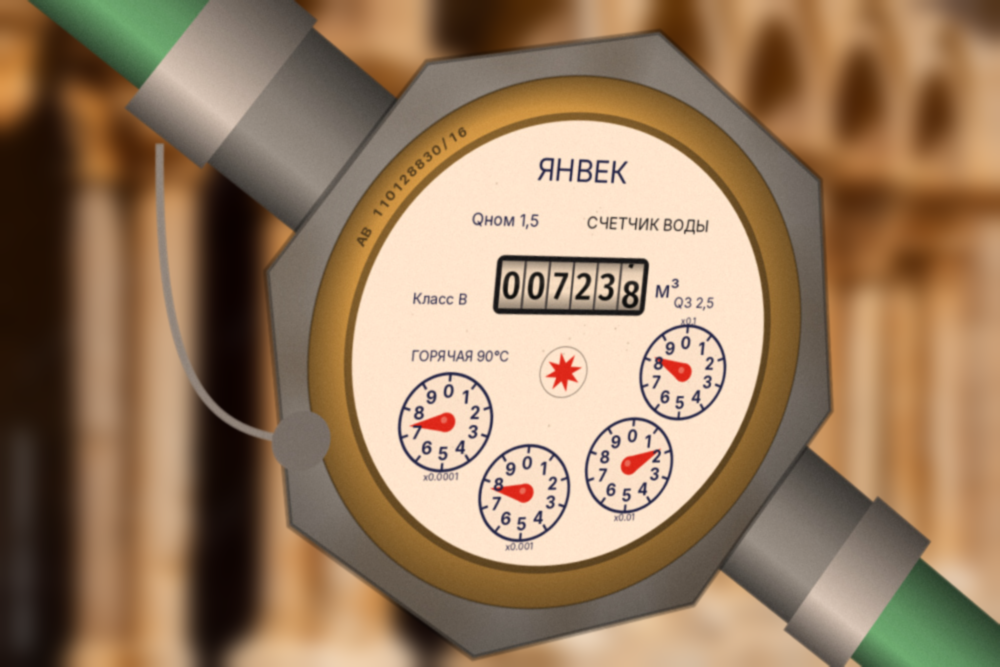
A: 7237.8177m³
